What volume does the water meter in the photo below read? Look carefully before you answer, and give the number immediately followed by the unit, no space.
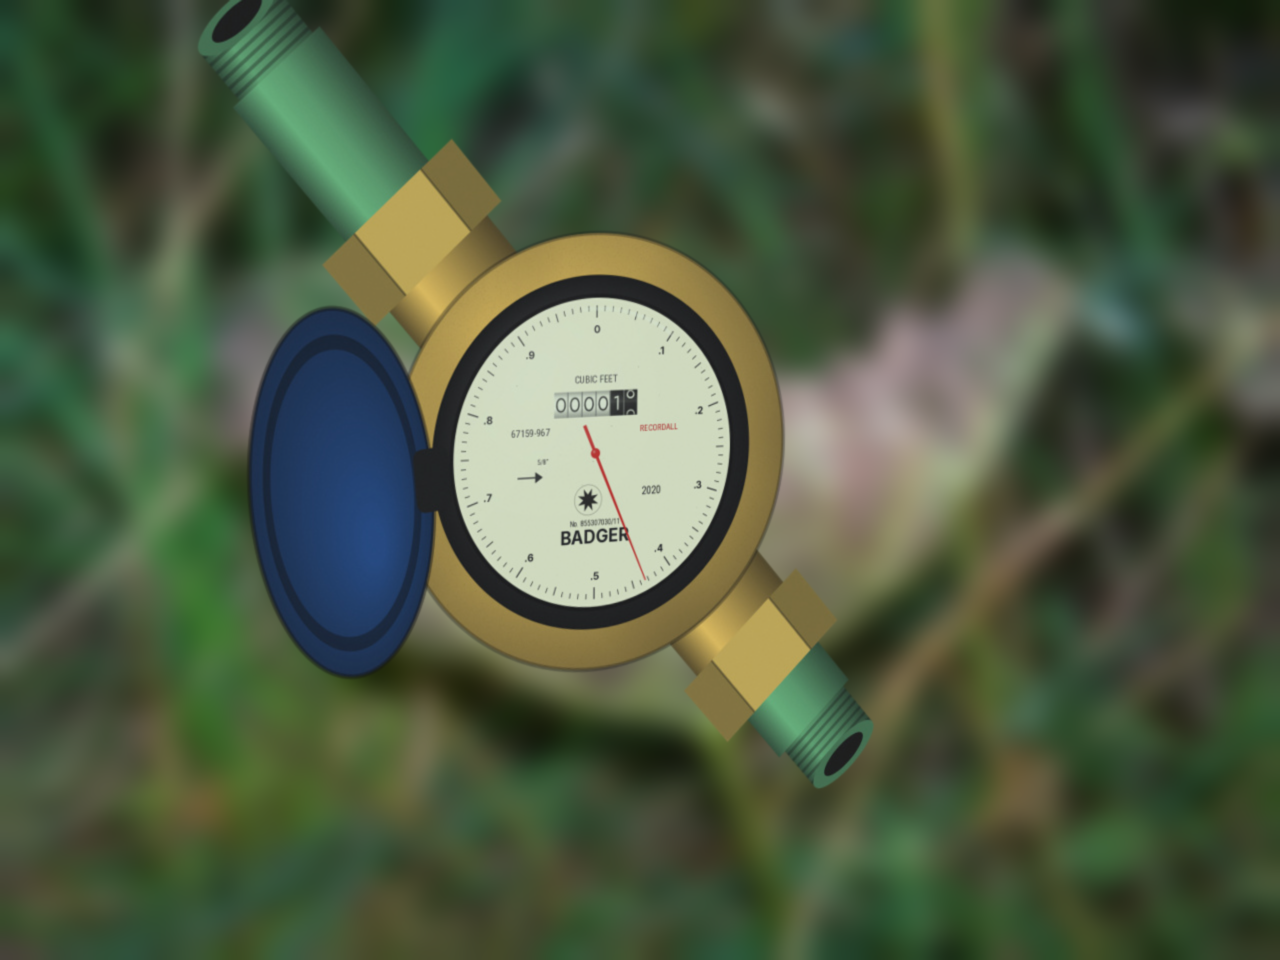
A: 18.43ft³
